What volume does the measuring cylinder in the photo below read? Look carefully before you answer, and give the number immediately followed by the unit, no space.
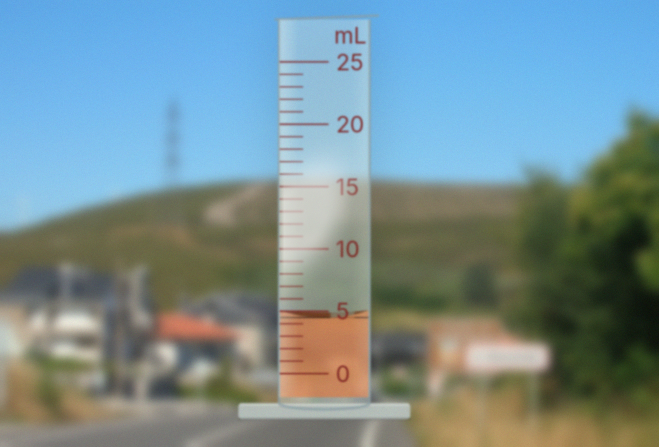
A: 4.5mL
